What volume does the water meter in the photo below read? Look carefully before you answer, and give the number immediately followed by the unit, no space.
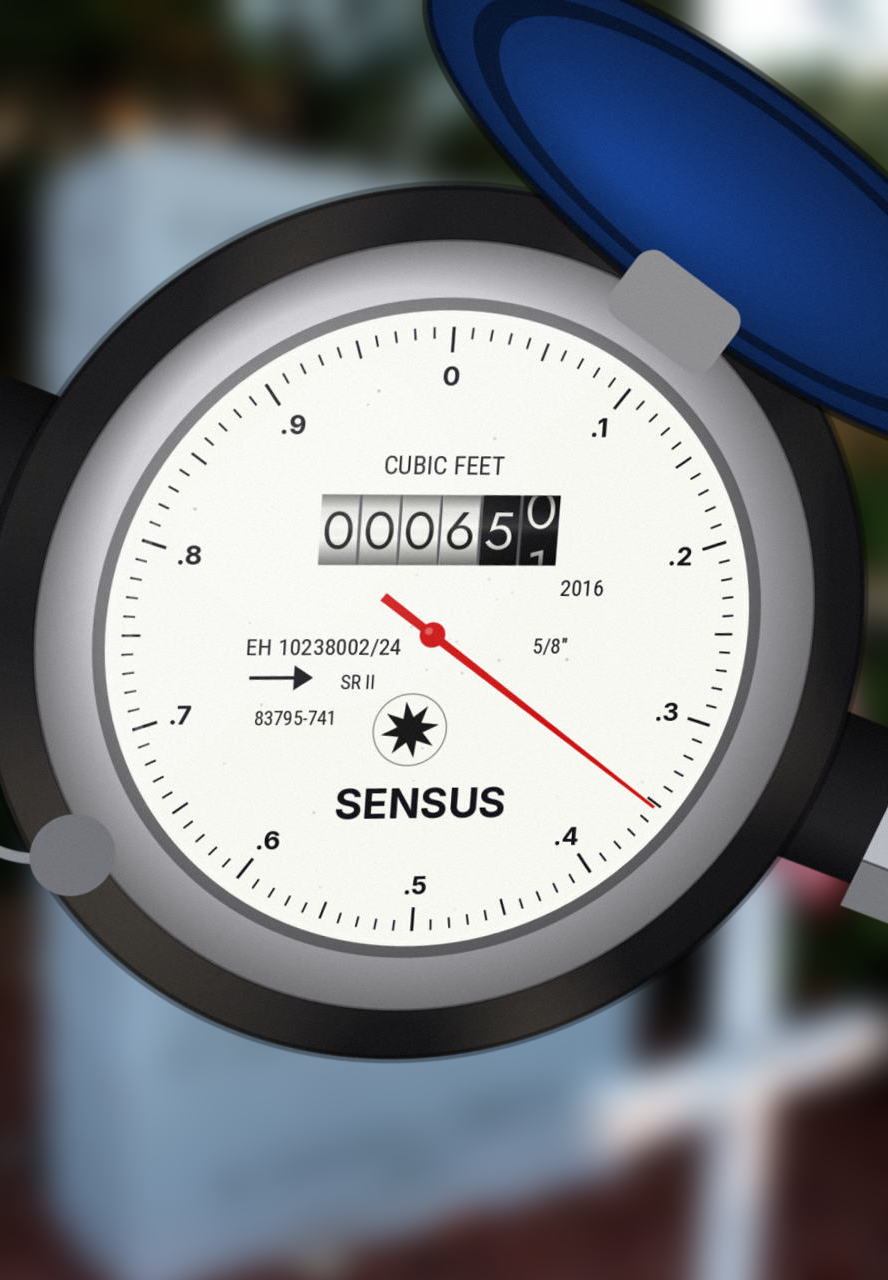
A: 650.35ft³
